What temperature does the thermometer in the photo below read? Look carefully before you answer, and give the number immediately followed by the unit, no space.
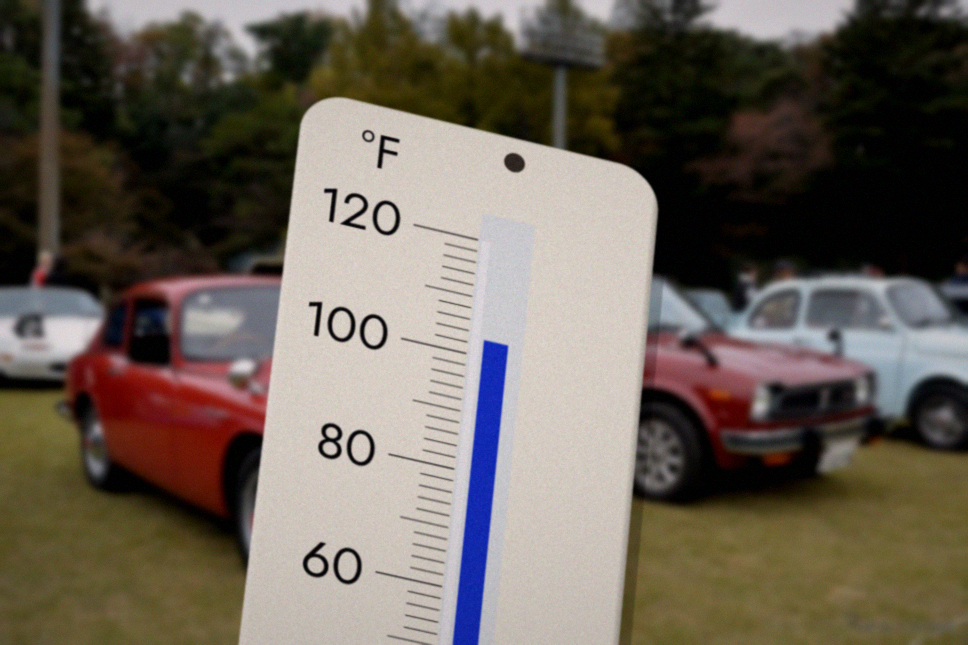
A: 103°F
